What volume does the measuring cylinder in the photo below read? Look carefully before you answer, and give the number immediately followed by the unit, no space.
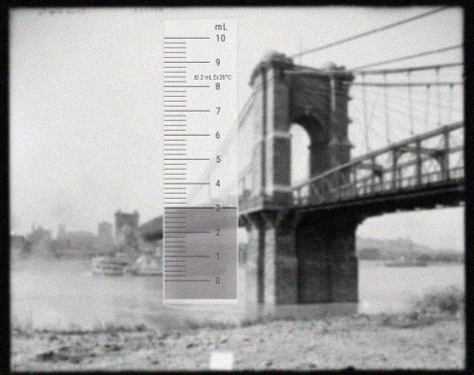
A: 3mL
